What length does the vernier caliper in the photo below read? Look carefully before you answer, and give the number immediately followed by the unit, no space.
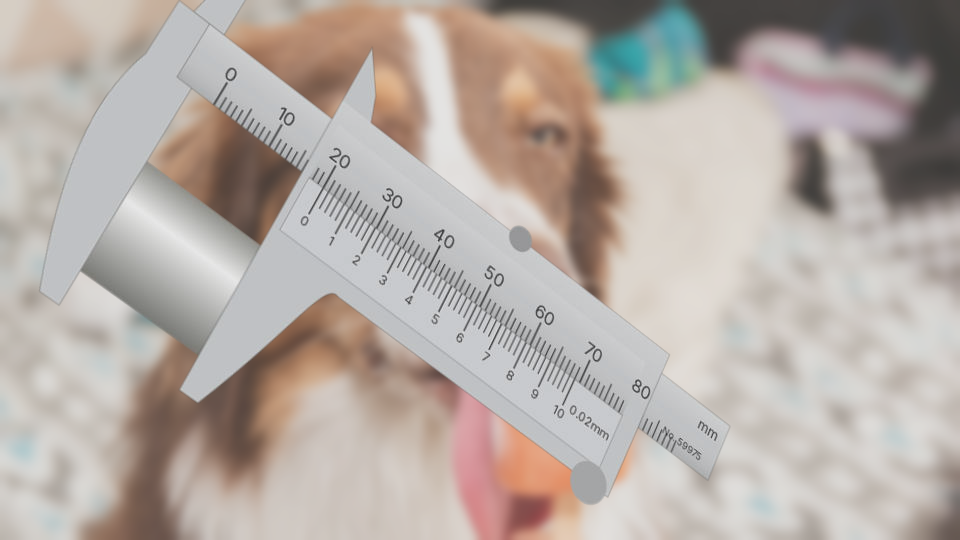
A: 20.0mm
